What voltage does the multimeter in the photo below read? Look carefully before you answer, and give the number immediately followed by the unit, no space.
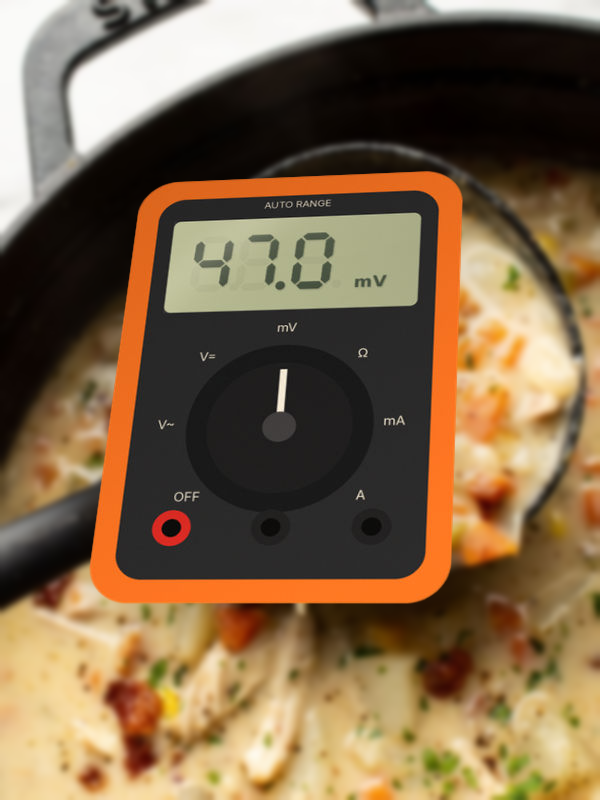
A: 47.0mV
